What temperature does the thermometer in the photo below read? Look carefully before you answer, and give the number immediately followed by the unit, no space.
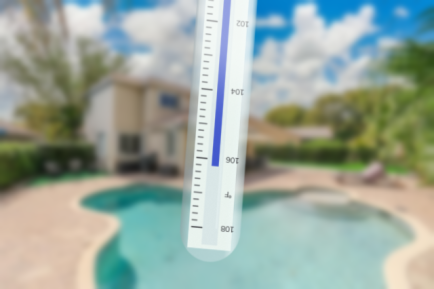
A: 106.2°F
